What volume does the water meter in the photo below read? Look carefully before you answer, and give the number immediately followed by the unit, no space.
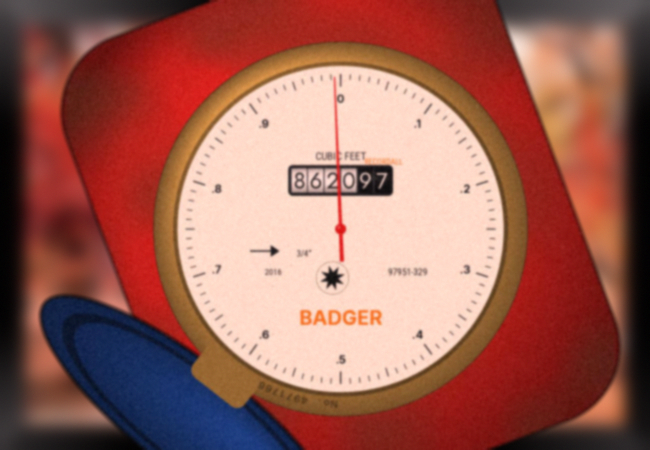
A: 862096.99ft³
